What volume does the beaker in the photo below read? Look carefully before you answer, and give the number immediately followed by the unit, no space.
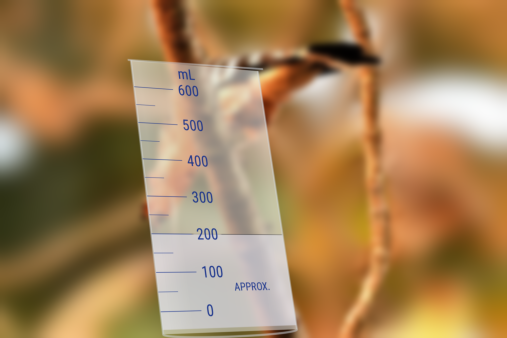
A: 200mL
